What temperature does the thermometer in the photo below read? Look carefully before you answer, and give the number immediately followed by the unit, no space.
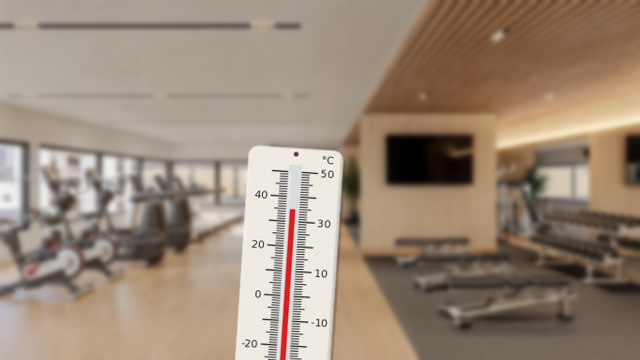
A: 35°C
